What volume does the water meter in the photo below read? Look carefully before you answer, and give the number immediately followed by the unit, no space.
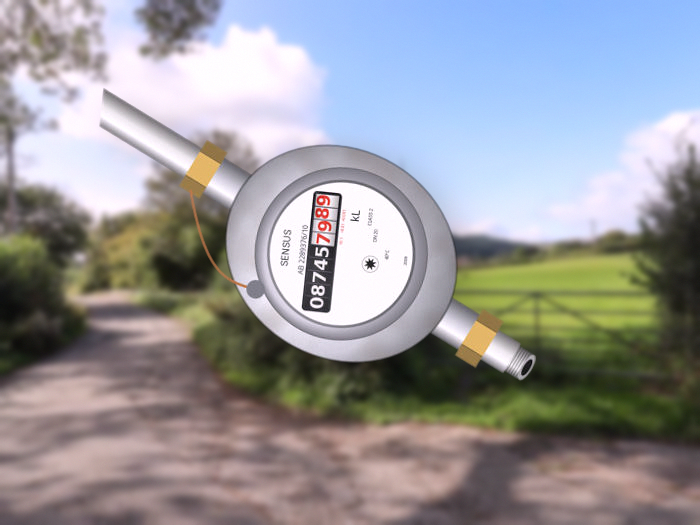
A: 8745.7989kL
